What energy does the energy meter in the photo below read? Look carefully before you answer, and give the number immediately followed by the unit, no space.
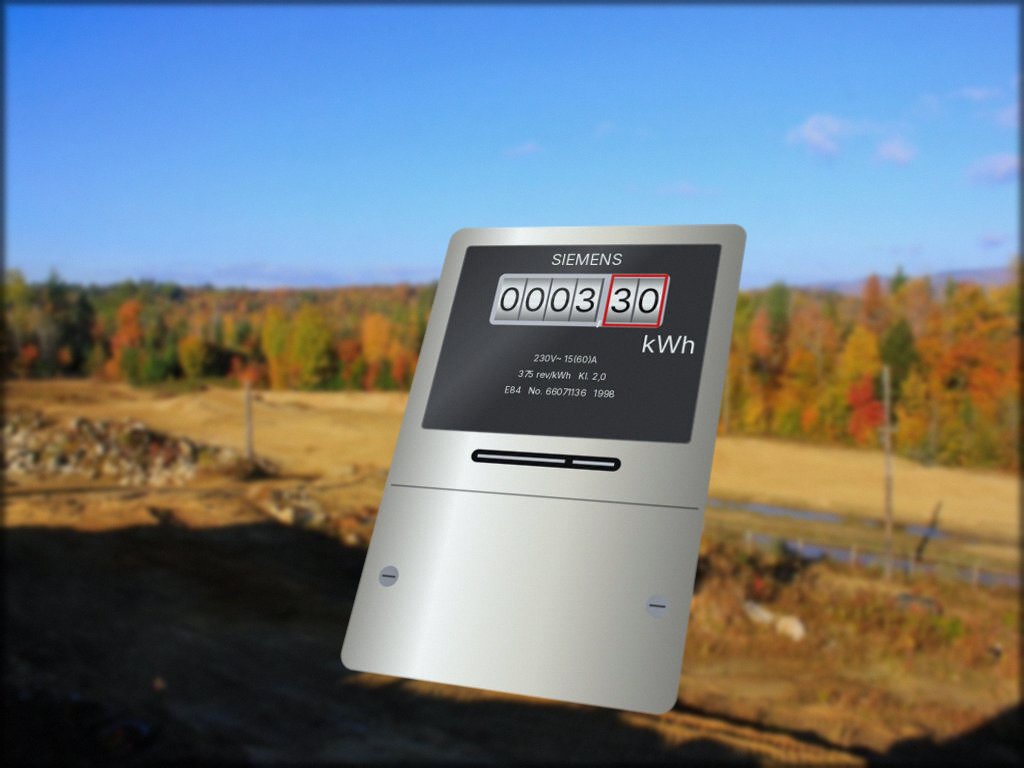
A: 3.30kWh
